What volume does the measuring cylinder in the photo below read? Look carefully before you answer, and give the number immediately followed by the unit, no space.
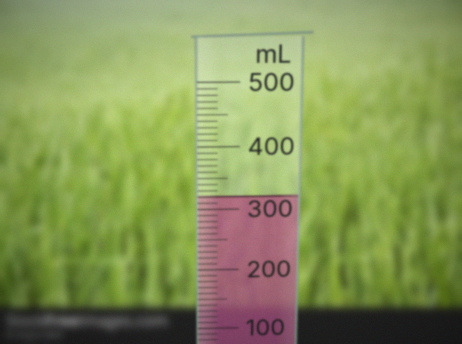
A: 320mL
